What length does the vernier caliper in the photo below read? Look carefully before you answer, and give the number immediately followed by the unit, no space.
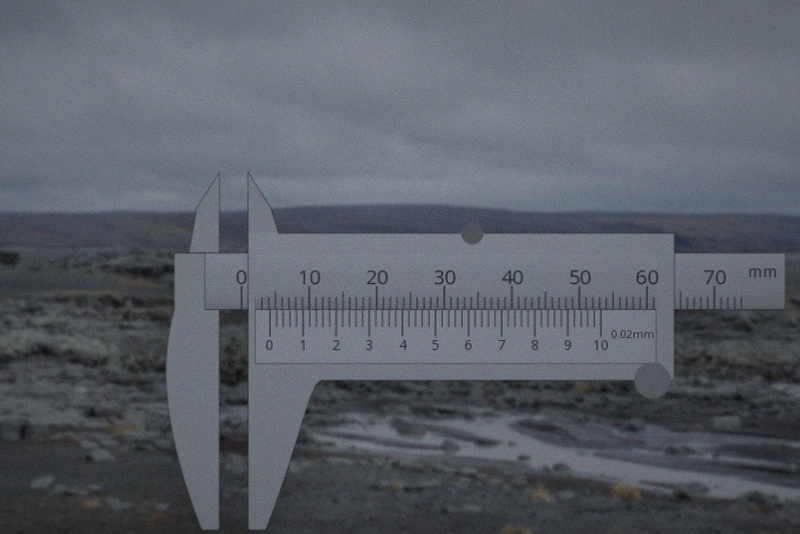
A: 4.2mm
